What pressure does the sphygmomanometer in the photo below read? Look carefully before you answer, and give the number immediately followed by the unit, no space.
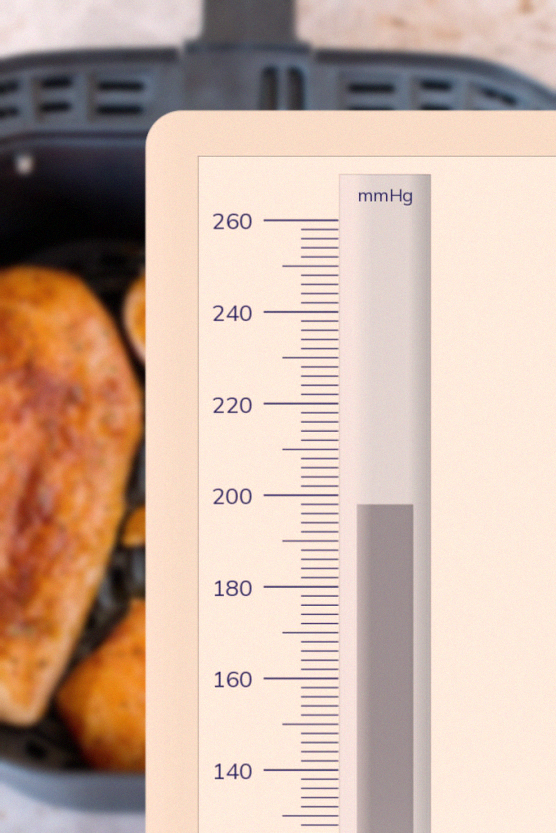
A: 198mmHg
